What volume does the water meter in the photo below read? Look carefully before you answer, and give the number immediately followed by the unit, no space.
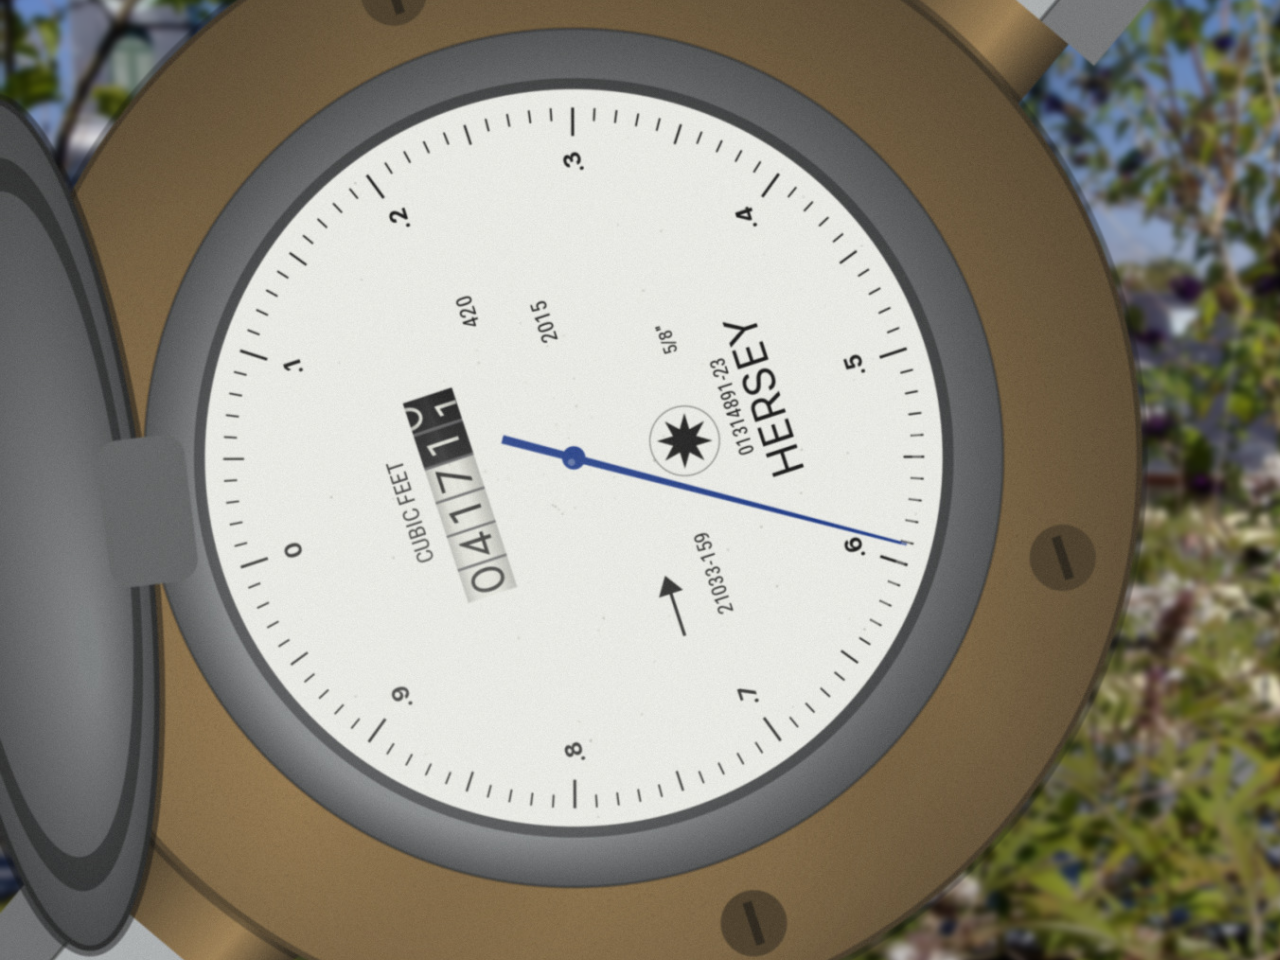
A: 41710.59ft³
